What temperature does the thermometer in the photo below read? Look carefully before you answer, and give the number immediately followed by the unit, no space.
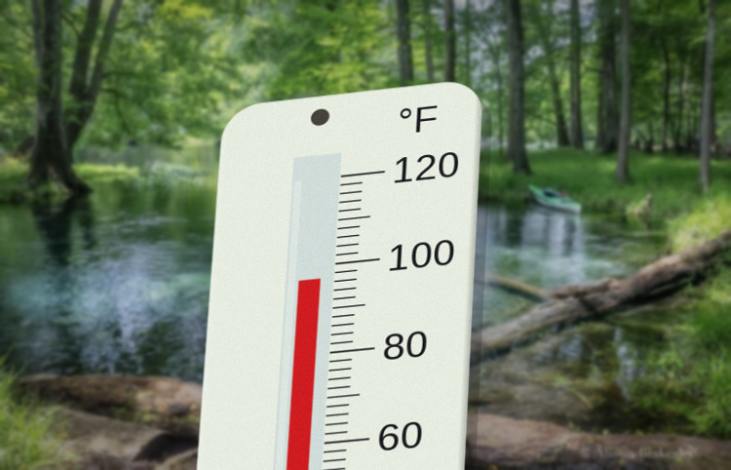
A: 97°F
